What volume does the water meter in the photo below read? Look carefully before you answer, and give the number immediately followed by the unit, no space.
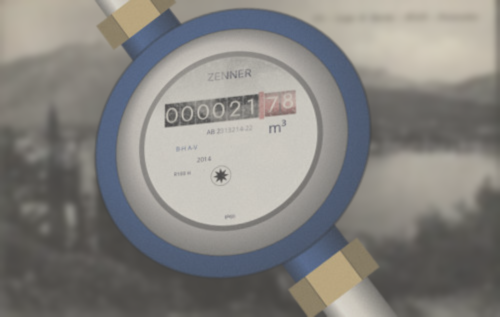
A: 21.78m³
